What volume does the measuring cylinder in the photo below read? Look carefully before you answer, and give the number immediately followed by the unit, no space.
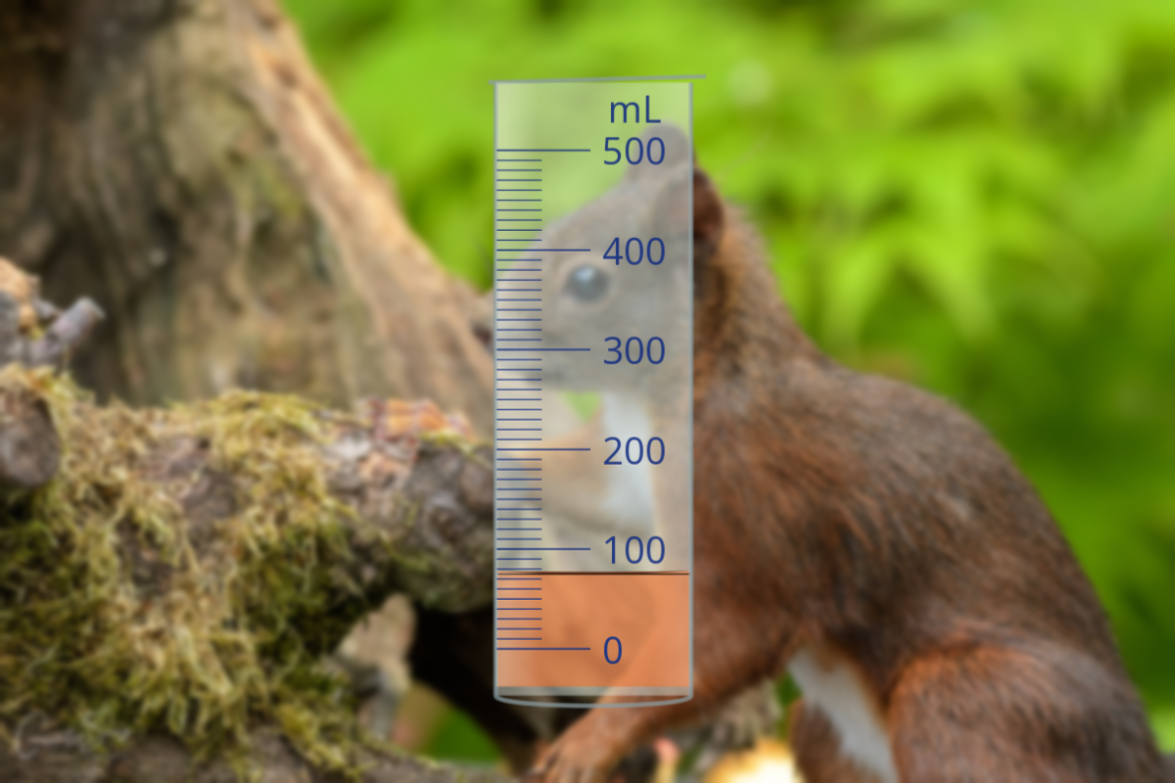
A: 75mL
